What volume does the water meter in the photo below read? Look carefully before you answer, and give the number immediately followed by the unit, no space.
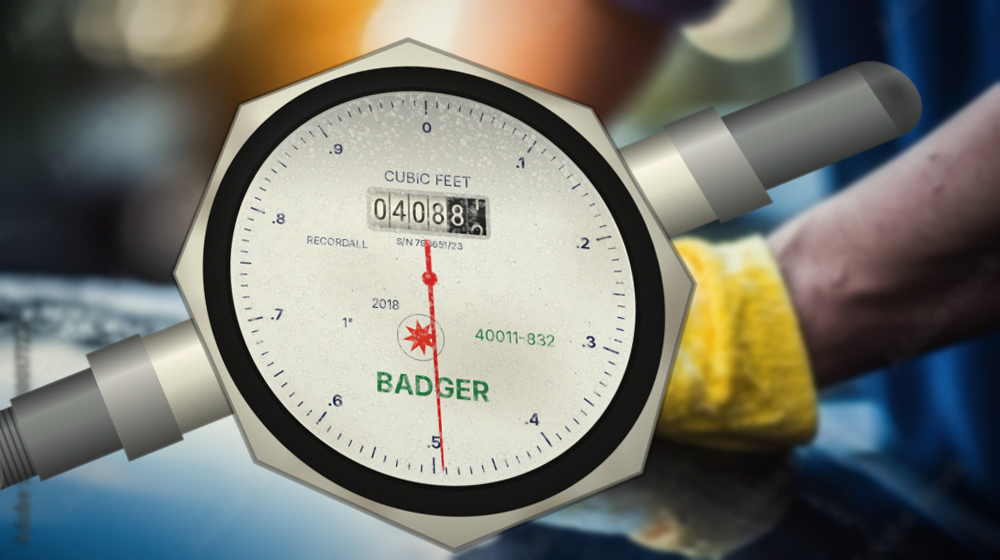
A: 40881.49ft³
